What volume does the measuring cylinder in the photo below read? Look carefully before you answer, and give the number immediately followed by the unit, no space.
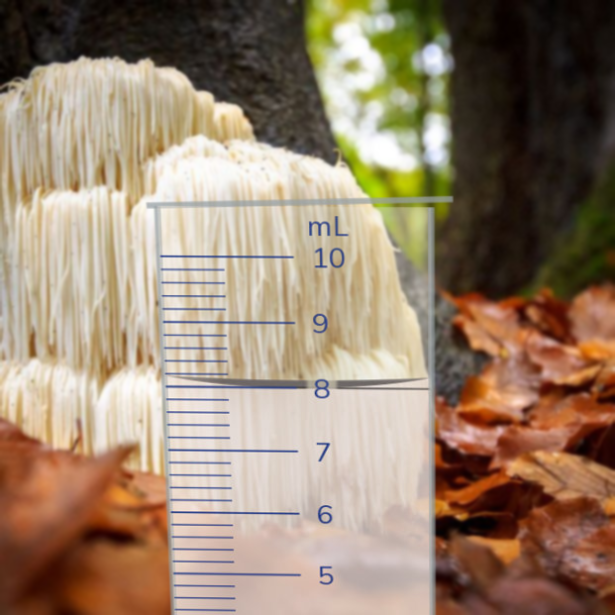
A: 8mL
